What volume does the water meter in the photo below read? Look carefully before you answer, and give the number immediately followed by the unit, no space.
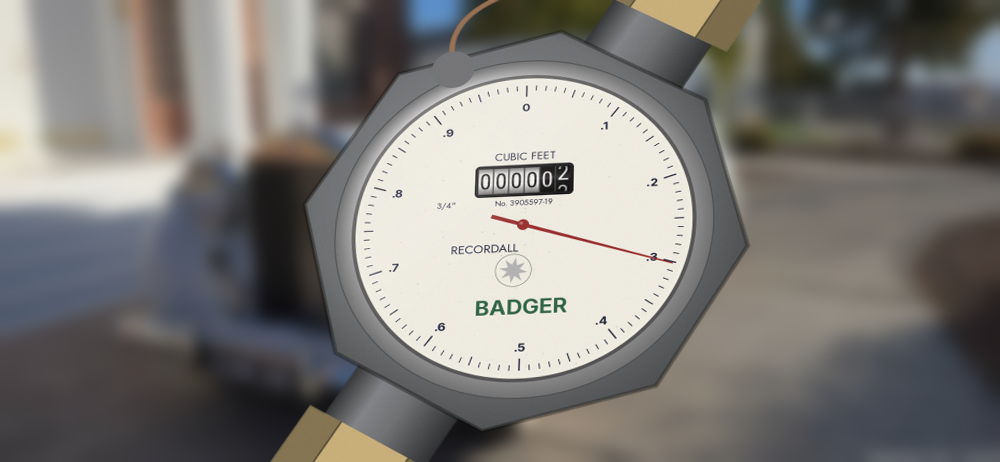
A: 2.30ft³
